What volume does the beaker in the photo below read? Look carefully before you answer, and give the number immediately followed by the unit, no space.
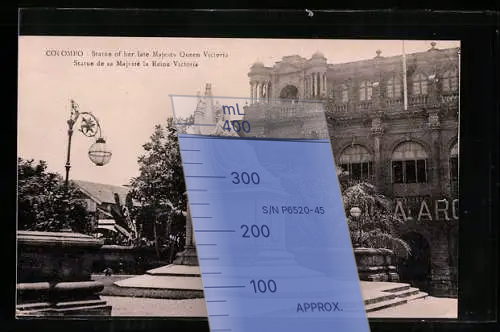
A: 375mL
